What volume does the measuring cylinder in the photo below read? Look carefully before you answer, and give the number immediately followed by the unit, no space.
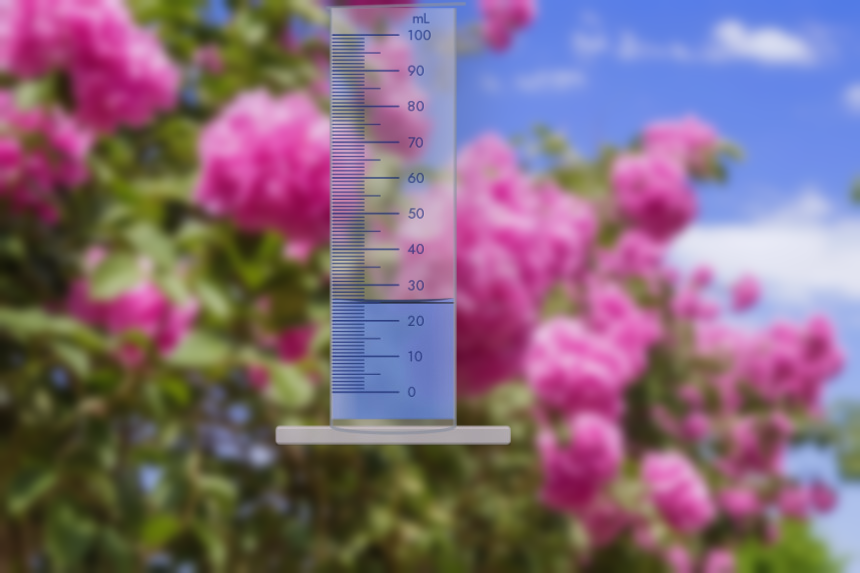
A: 25mL
